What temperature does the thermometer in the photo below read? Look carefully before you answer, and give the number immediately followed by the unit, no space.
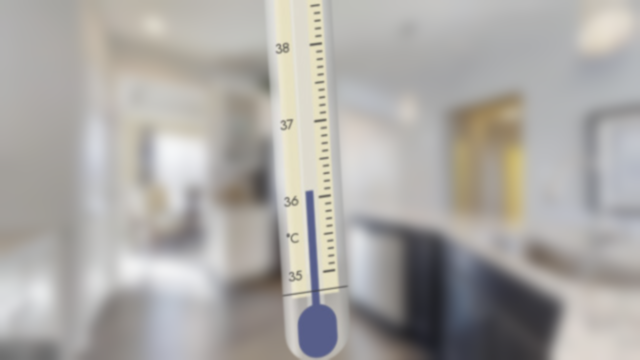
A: 36.1°C
